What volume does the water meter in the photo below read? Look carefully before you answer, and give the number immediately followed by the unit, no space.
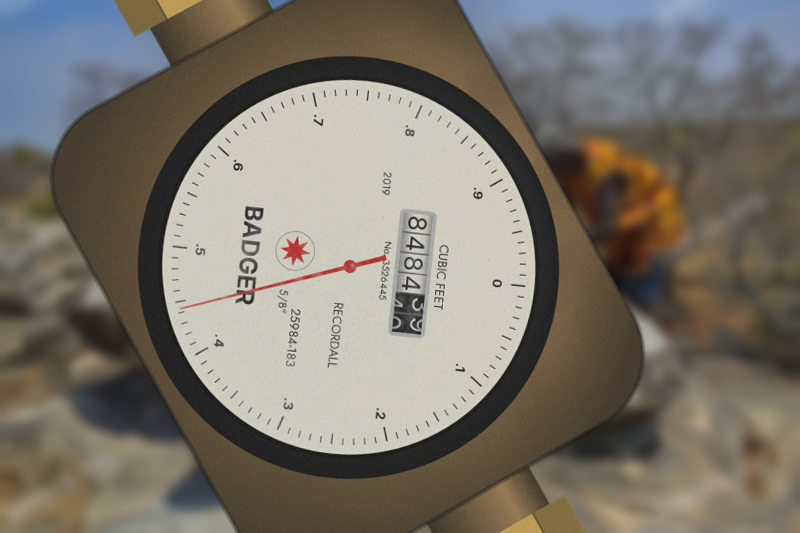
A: 848439.44ft³
